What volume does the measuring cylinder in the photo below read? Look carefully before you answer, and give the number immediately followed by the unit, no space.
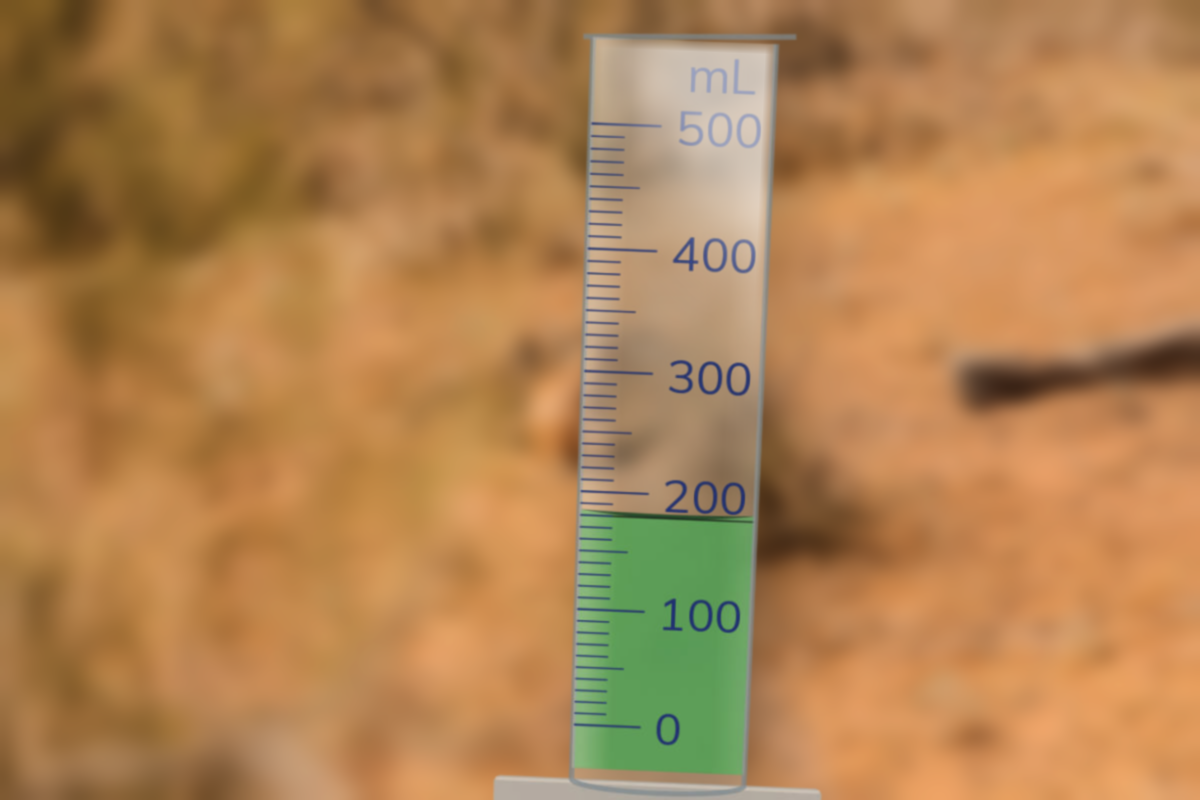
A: 180mL
